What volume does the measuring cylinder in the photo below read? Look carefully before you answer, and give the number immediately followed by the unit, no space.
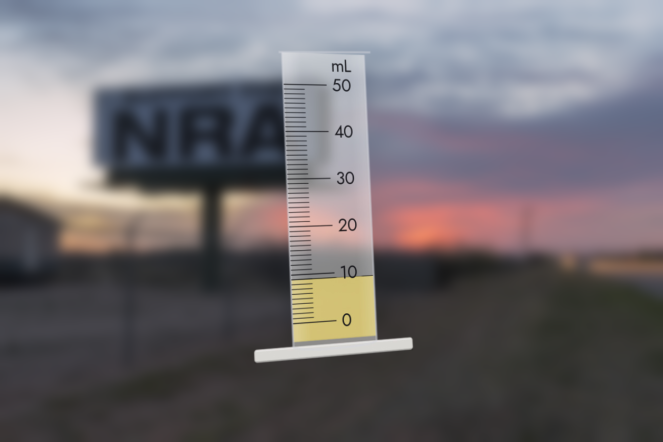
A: 9mL
